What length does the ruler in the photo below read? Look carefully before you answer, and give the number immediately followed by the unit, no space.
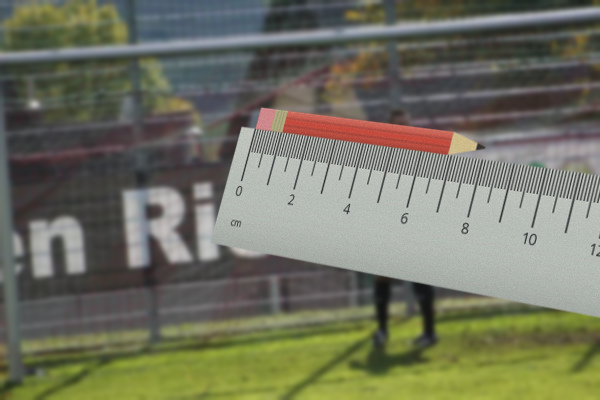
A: 8cm
